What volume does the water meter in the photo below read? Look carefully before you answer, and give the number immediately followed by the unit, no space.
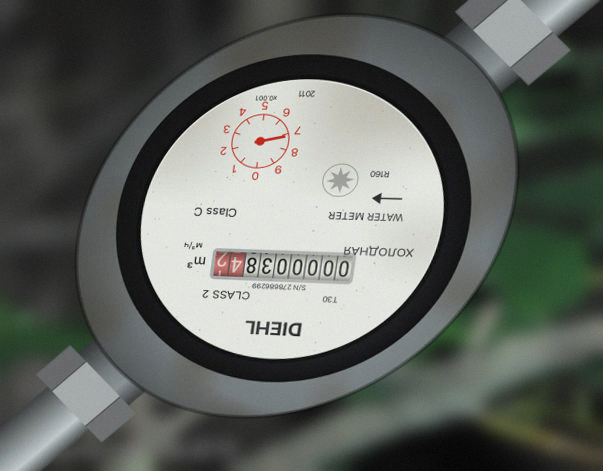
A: 38.417m³
